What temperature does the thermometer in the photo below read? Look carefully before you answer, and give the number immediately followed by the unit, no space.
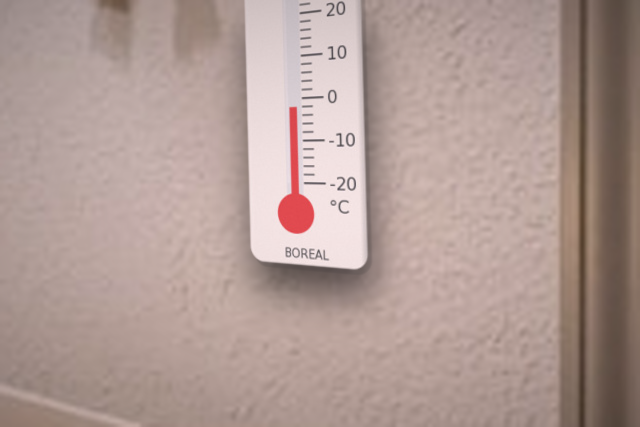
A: -2°C
